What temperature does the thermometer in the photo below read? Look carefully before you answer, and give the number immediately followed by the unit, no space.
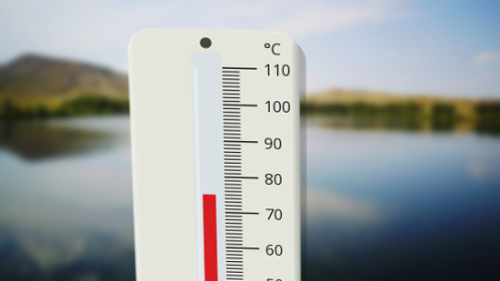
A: 75°C
